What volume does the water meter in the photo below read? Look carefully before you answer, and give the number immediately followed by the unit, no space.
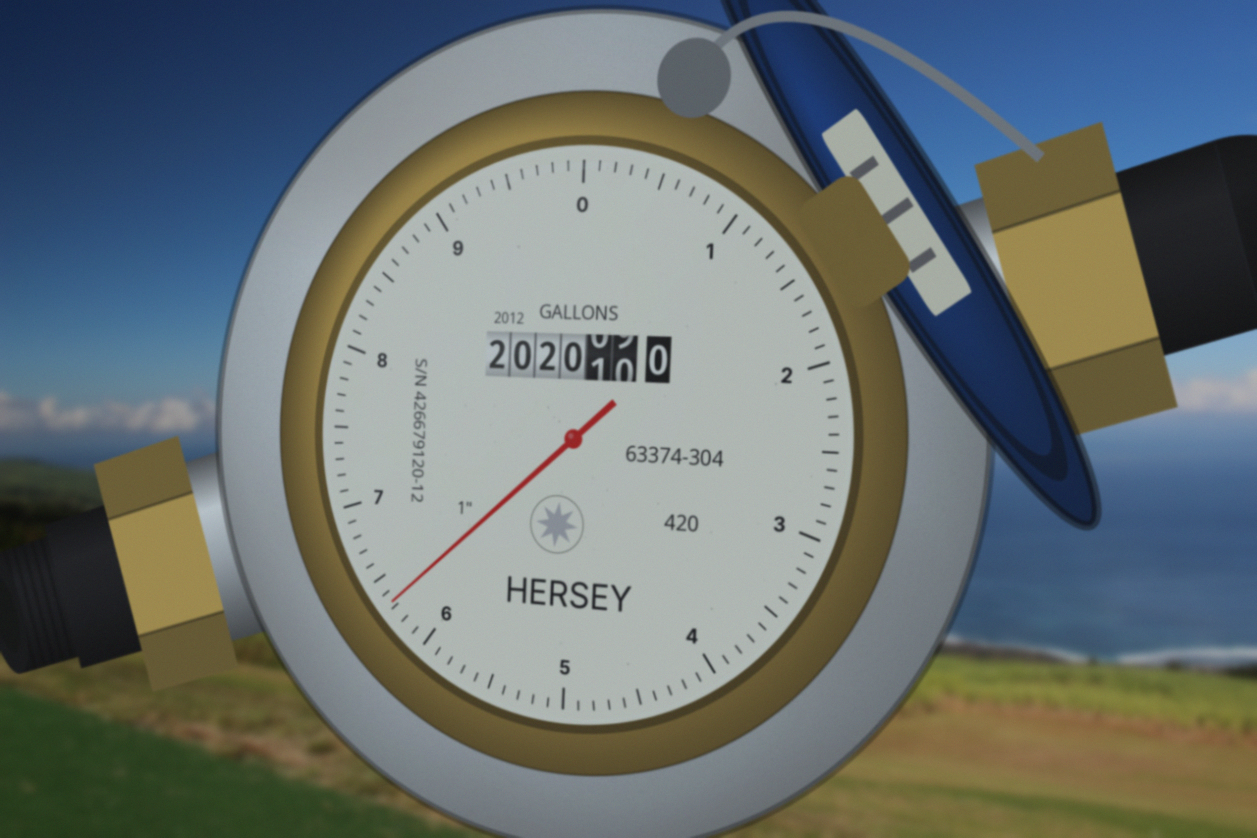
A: 2020096.3gal
